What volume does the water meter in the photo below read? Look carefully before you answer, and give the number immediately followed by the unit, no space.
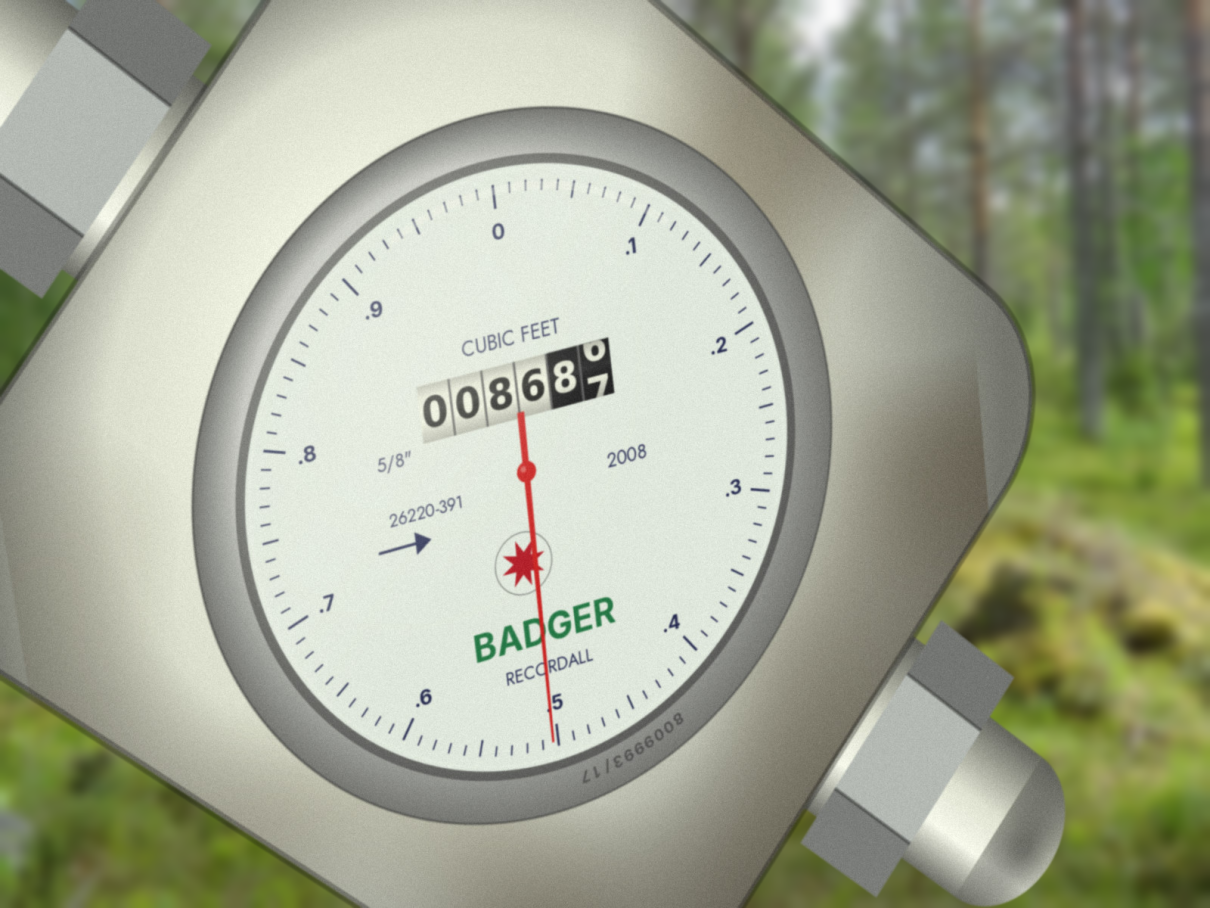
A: 8686.50ft³
